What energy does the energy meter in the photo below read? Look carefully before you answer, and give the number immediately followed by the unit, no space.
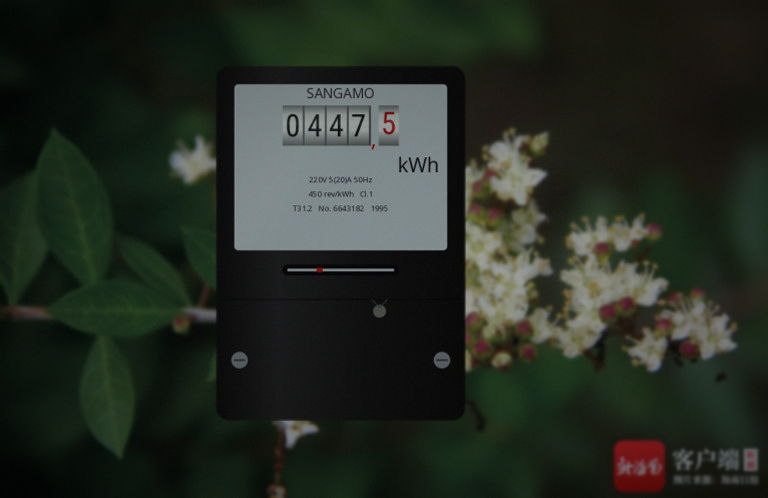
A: 447.5kWh
